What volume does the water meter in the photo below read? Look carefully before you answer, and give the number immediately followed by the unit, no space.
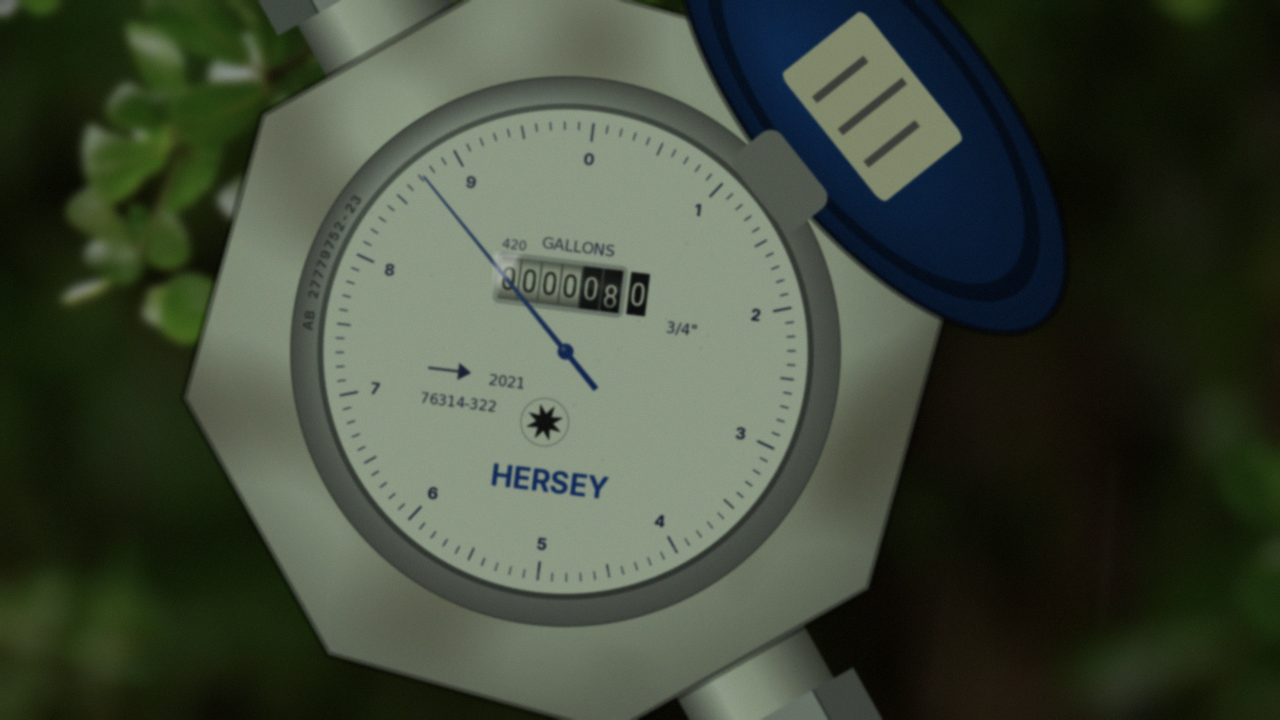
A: 78.7gal
